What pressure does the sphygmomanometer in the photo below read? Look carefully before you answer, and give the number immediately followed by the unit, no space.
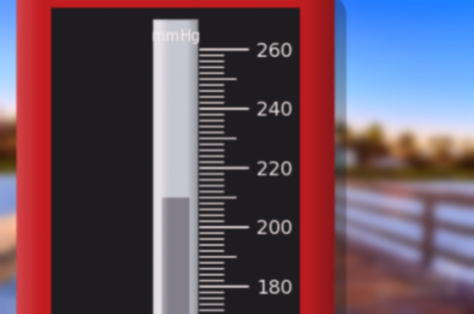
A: 210mmHg
